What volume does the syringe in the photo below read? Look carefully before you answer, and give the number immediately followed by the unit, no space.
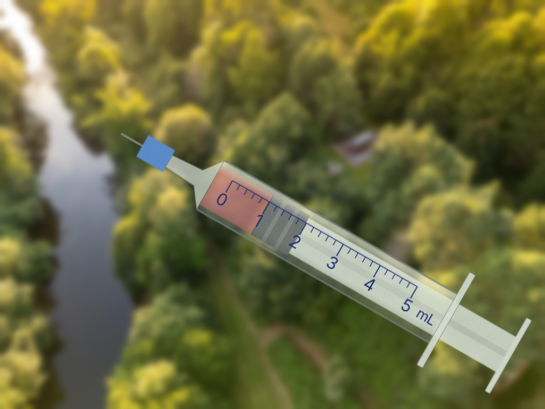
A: 1mL
